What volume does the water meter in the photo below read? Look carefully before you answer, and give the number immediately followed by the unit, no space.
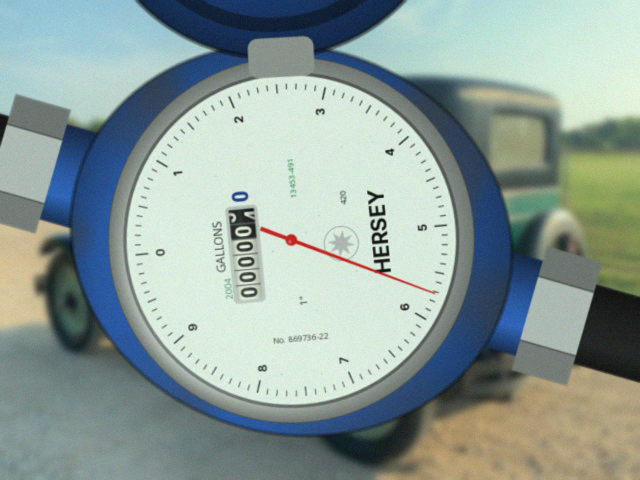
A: 35.7gal
